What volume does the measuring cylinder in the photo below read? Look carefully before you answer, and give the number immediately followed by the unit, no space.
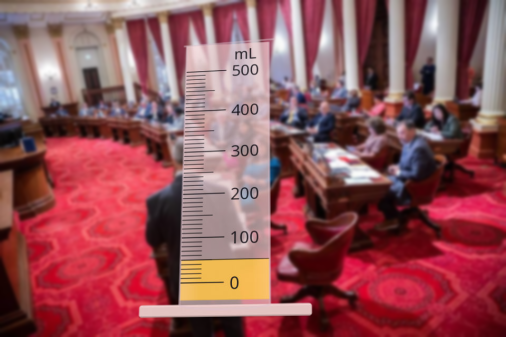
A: 50mL
